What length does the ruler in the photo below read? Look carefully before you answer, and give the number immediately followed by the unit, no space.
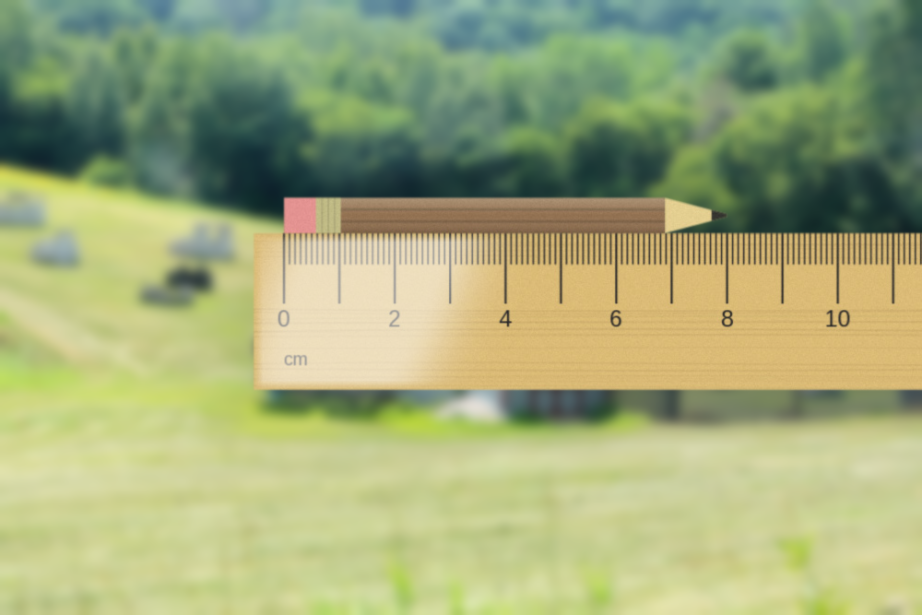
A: 8cm
